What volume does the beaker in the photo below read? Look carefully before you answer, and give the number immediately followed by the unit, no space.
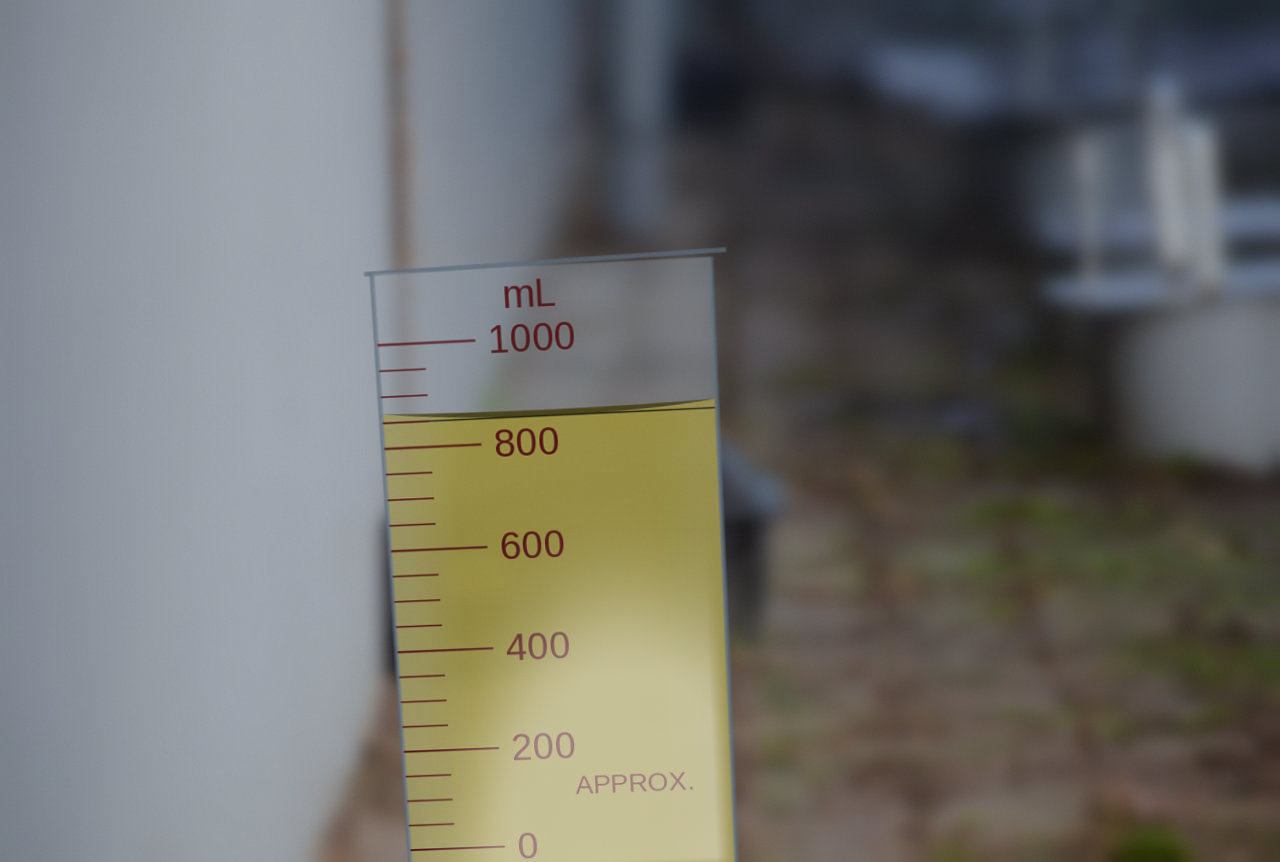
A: 850mL
